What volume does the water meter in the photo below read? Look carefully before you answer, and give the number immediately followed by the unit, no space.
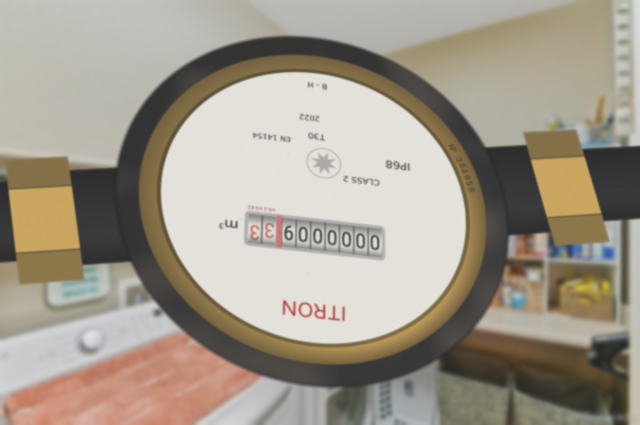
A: 9.33m³
